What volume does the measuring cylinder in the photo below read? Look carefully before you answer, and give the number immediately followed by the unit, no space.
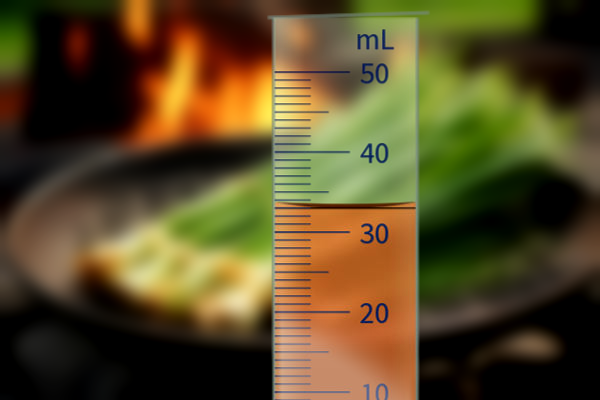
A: 33mL
